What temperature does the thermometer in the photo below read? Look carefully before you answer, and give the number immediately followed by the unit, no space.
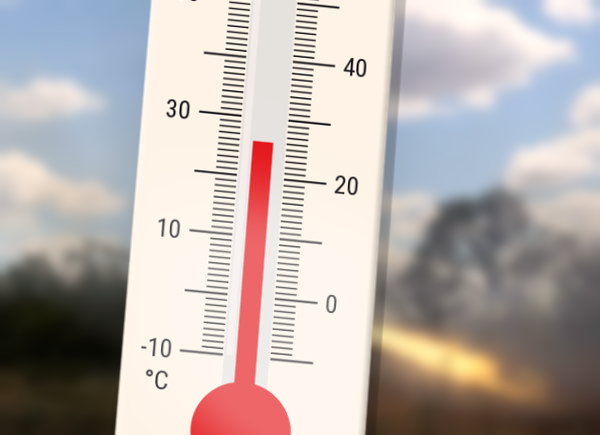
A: 26°C
